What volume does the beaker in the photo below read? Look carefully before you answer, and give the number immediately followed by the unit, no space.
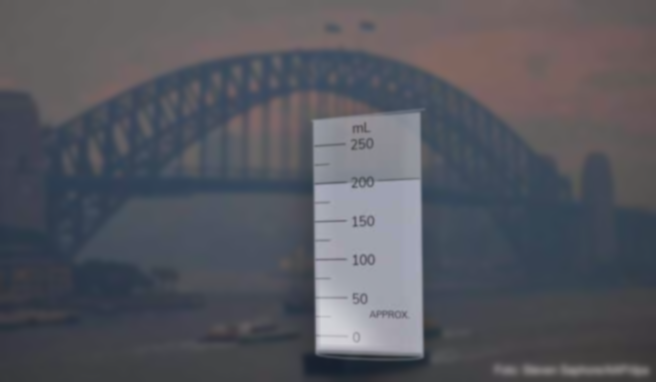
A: 200mL
